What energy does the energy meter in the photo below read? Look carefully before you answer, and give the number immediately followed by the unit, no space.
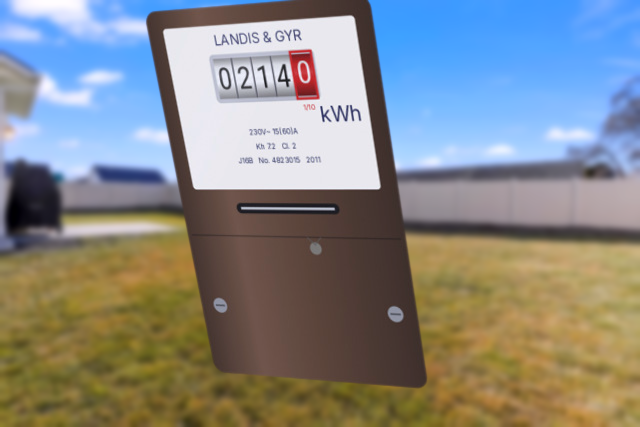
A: 214.0kWh
